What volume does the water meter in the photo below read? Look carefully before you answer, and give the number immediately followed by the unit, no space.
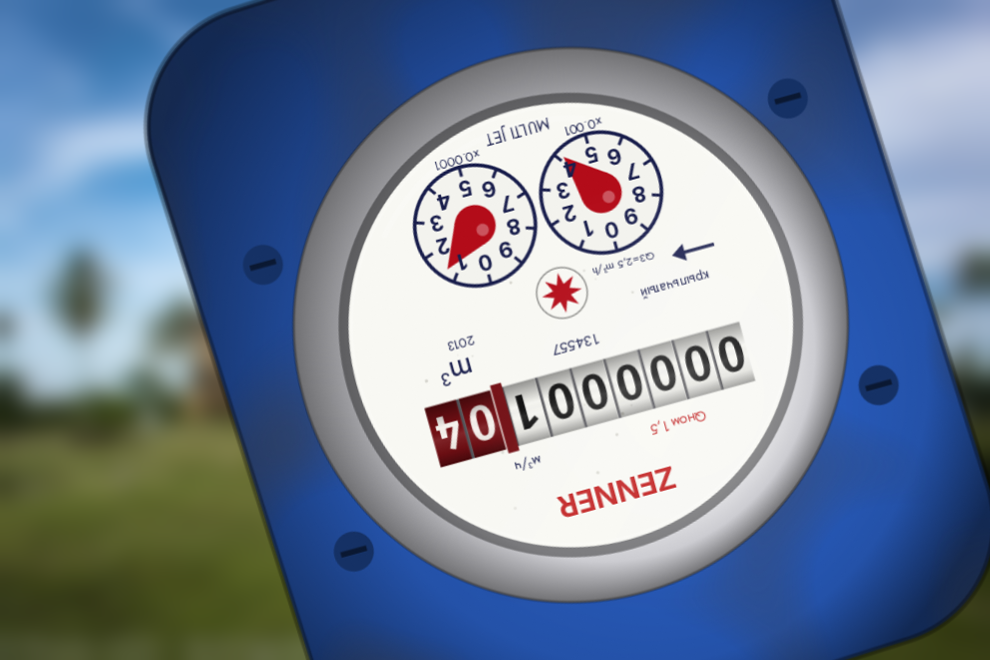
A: 1.0441m³
